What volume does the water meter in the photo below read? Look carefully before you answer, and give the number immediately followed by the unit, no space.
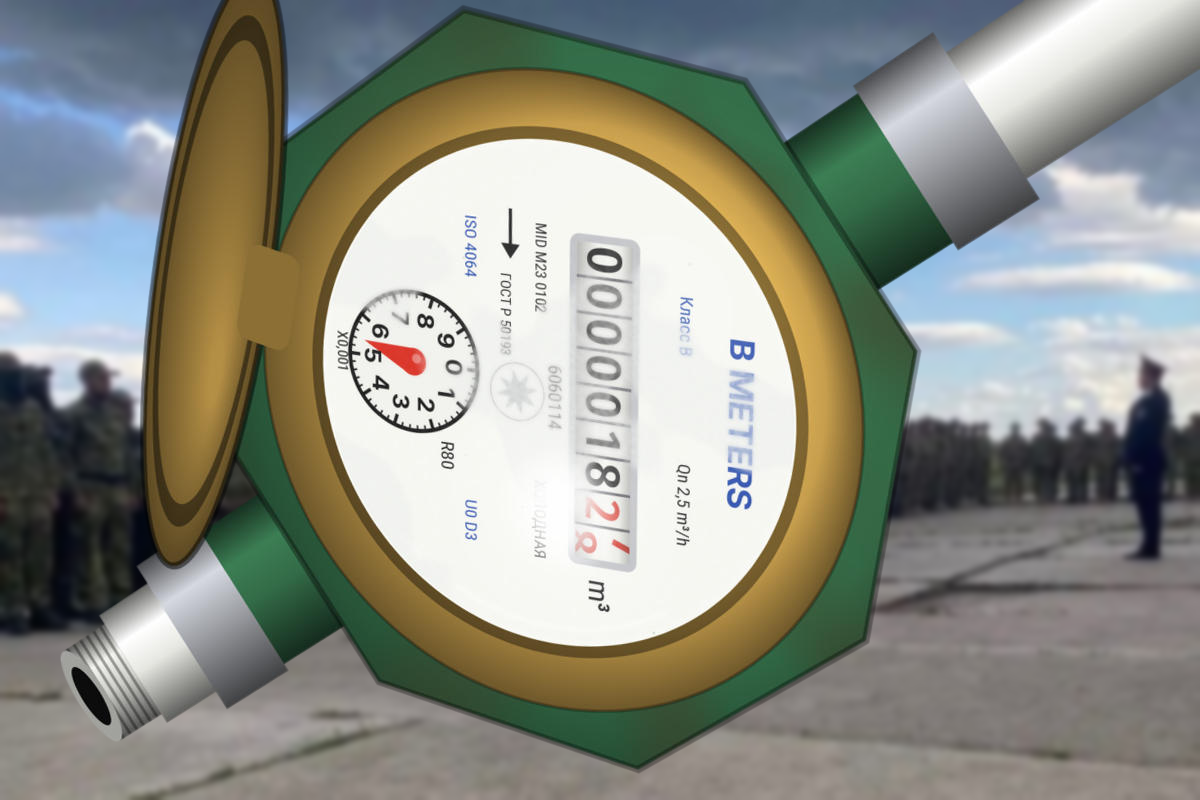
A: 18.275m³
